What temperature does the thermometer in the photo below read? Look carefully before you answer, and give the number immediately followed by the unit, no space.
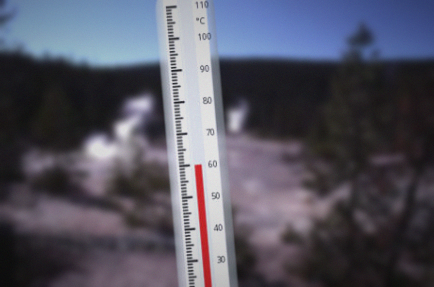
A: 60°C
